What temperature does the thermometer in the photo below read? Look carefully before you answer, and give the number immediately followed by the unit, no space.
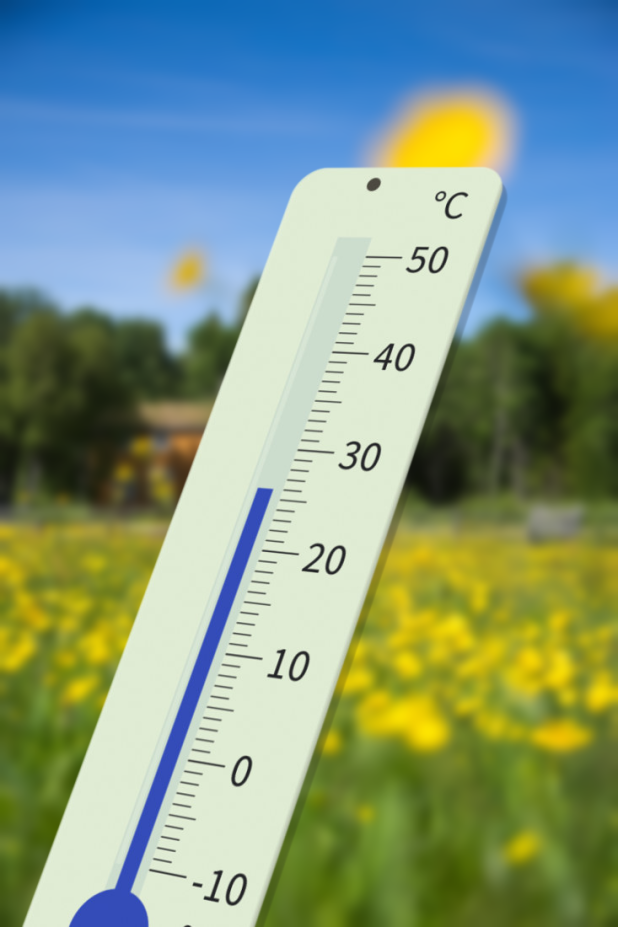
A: 26°C
